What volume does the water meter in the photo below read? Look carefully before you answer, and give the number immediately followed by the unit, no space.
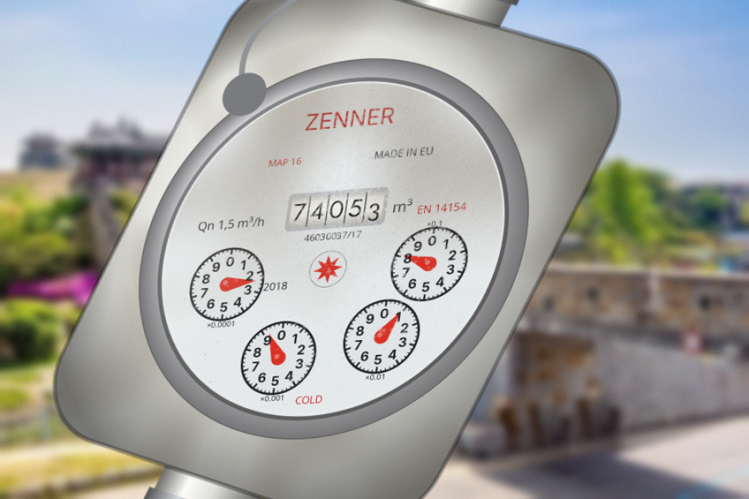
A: 74052.8092m³
